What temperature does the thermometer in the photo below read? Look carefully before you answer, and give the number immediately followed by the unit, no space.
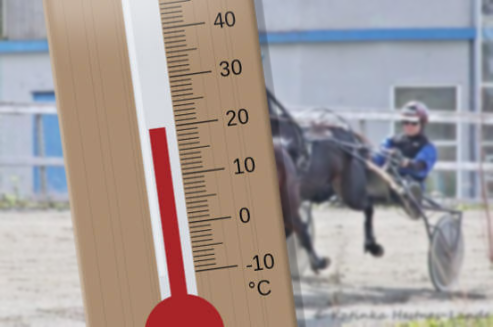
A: 20°C
